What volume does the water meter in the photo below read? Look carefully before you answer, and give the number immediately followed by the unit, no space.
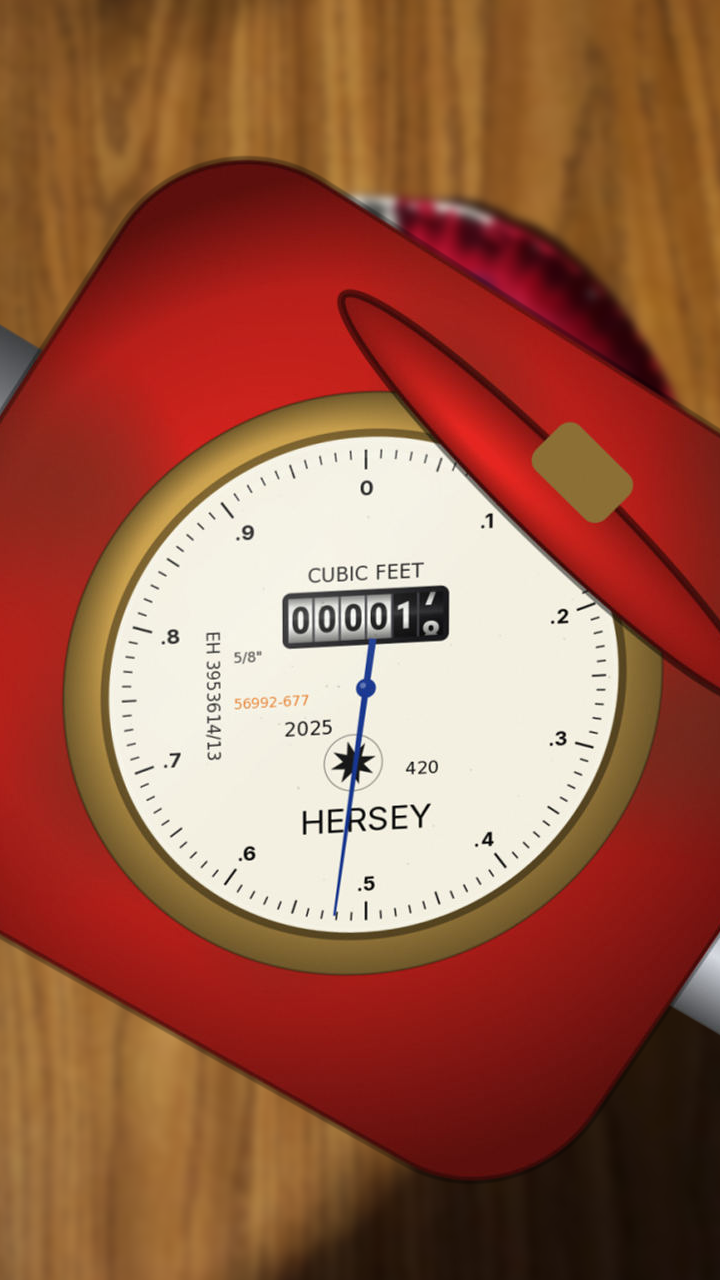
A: 17.52ft³
